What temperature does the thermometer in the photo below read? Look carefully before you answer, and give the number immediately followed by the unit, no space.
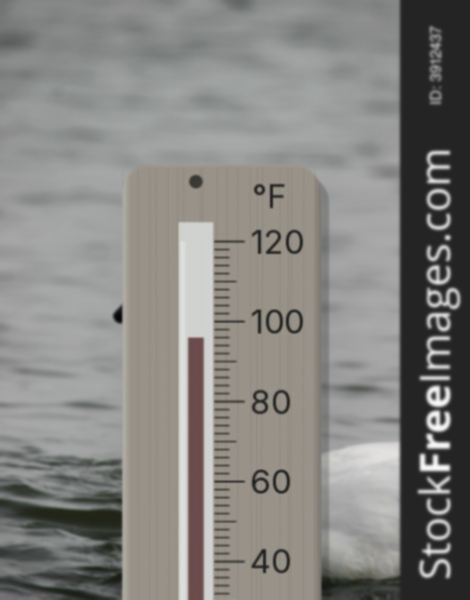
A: 96°F
